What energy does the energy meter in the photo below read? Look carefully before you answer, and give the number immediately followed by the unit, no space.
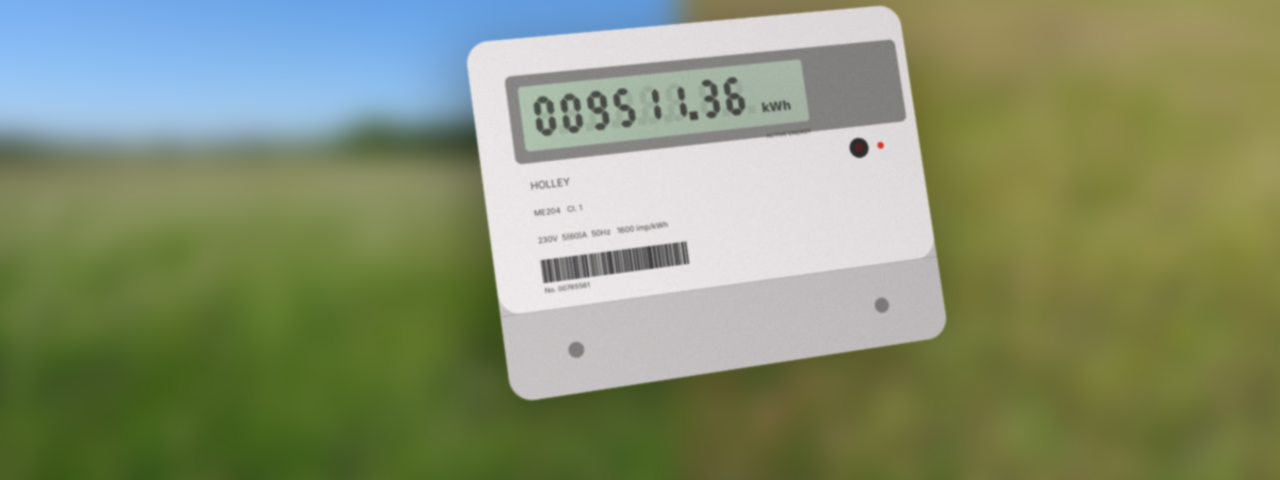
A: 9511.36kWh
